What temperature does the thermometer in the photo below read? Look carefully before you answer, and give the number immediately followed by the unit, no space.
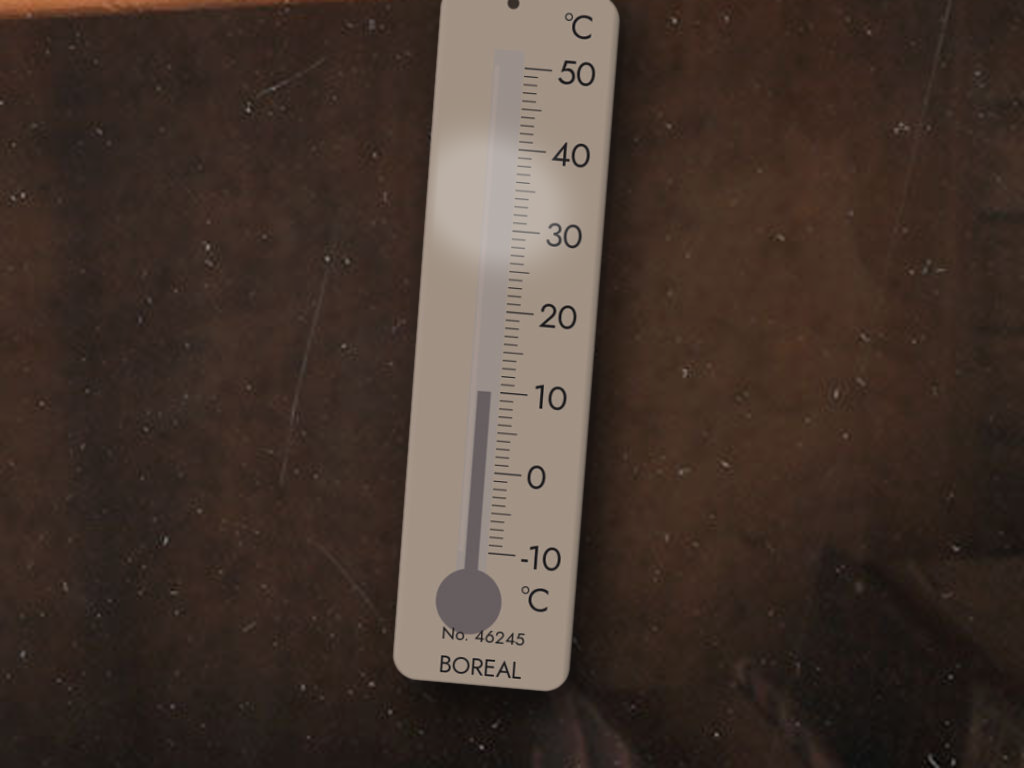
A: 10°C
